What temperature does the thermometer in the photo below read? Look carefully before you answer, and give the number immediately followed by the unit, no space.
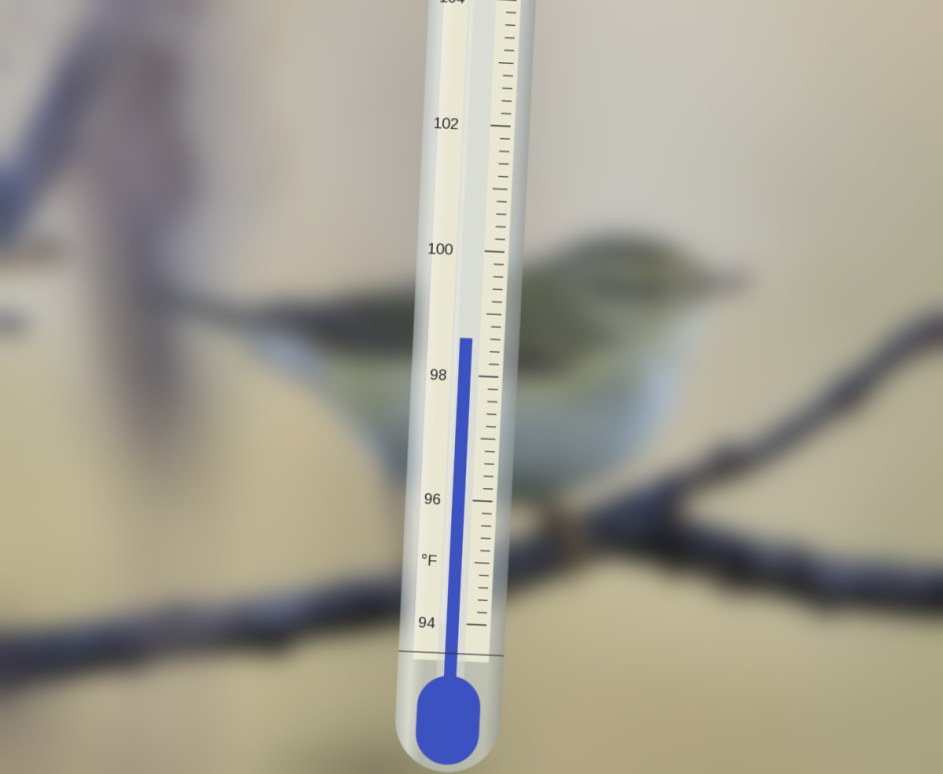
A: 98.6°F
